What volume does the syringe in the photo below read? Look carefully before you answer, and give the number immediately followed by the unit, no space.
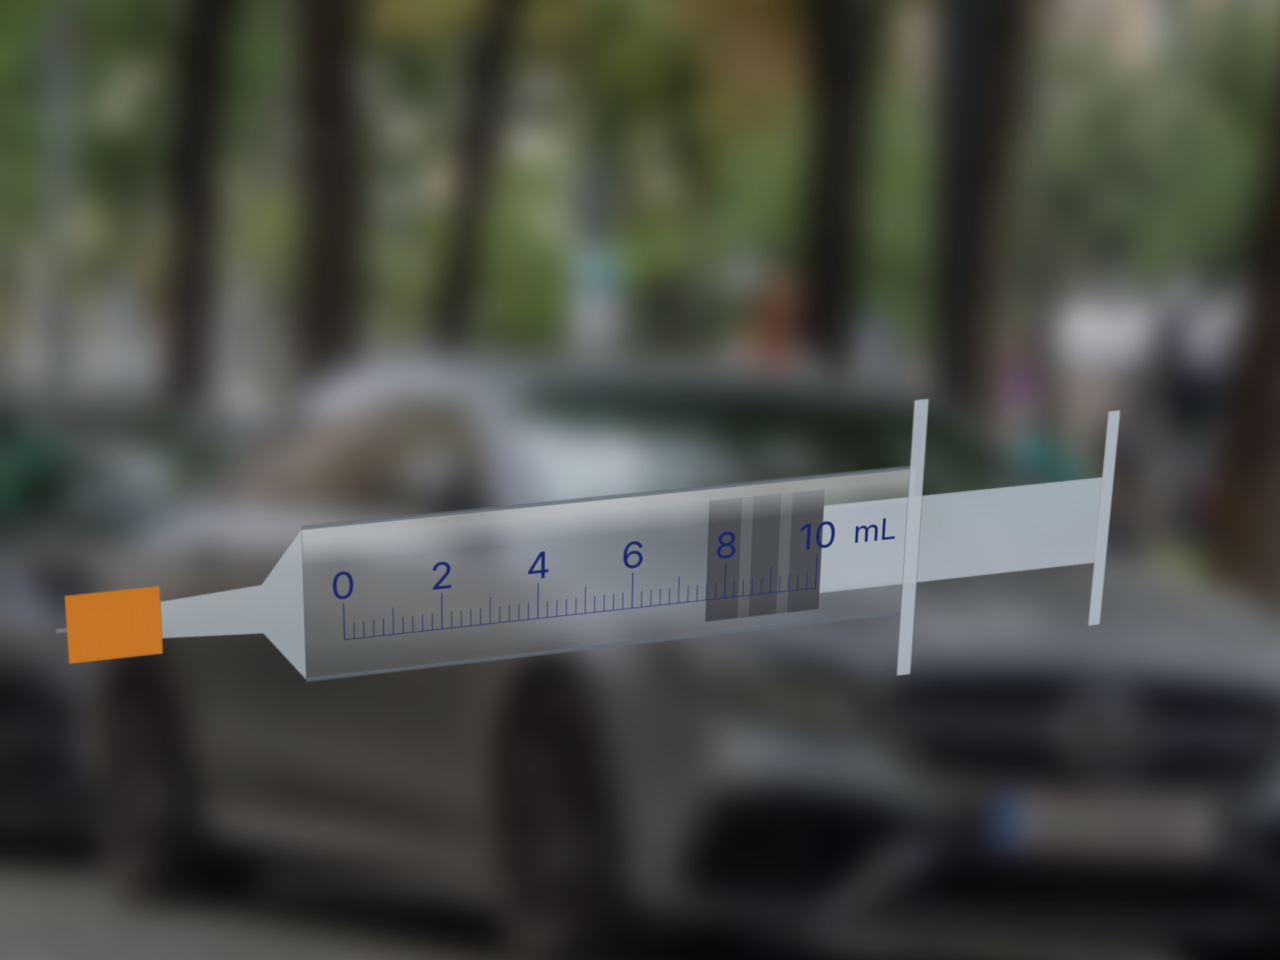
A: 7.6mL
